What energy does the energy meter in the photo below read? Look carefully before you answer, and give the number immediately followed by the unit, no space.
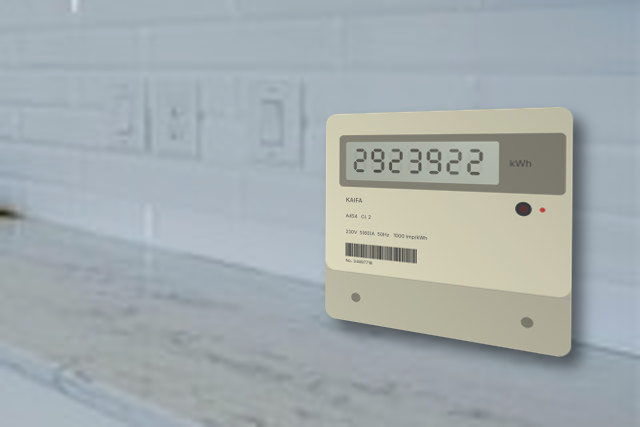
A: 2923922kWh
